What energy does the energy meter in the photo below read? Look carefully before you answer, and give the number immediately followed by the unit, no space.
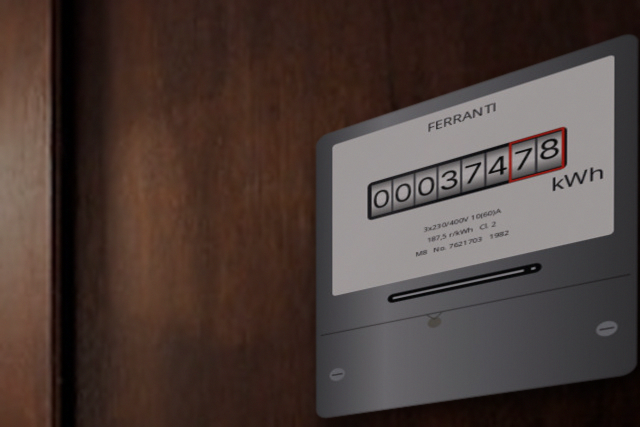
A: 374.78kWh
